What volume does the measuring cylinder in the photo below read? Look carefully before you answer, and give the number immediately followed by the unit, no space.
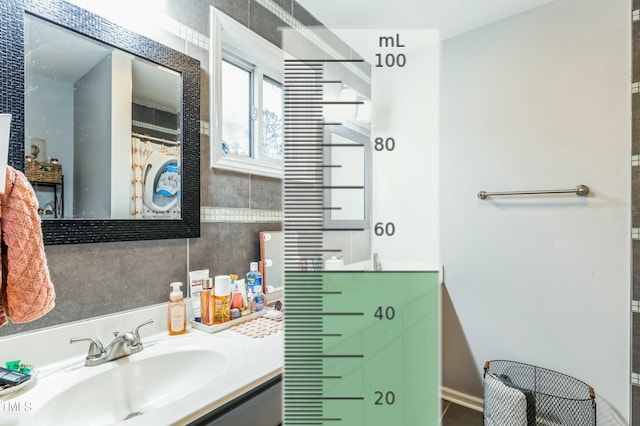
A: 50mL
